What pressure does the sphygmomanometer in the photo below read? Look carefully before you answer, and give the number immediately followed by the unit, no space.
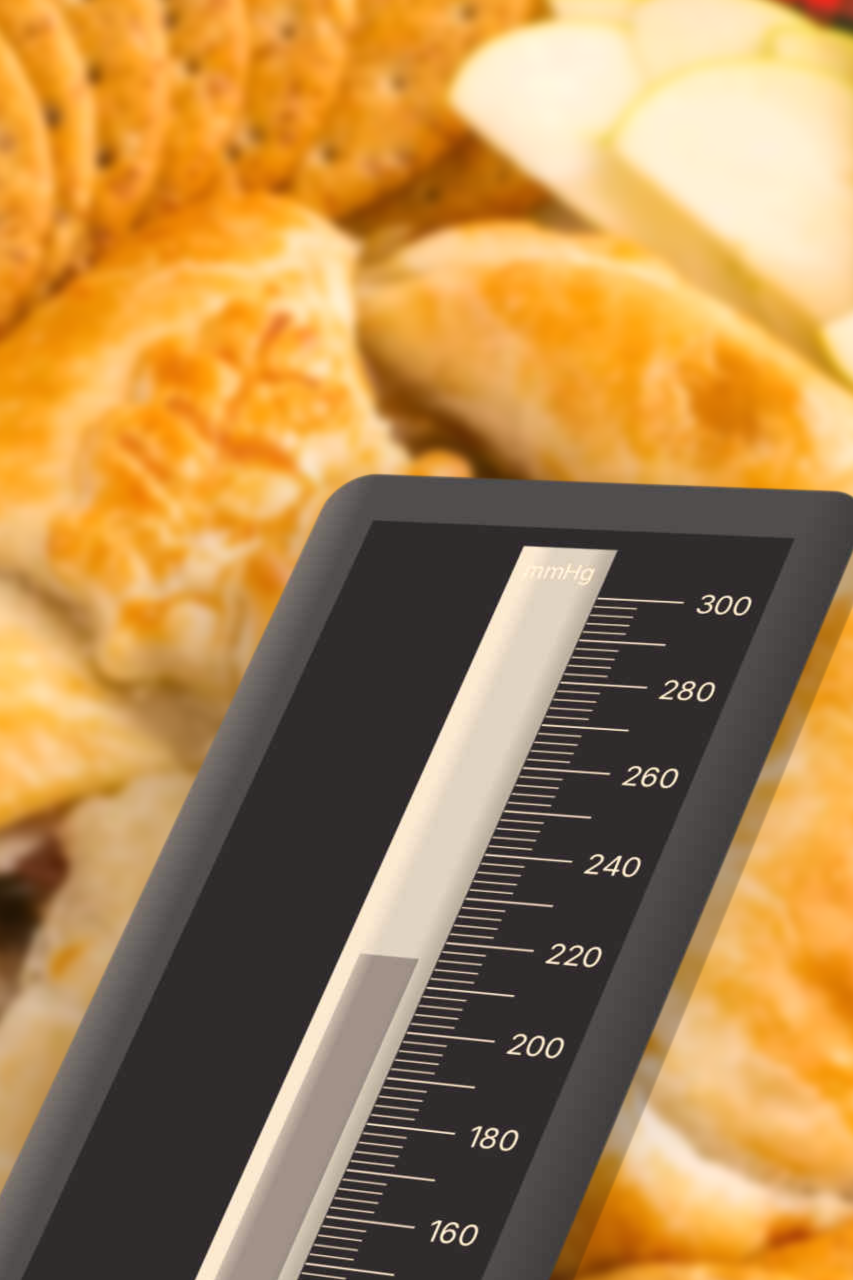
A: 216mmHg
